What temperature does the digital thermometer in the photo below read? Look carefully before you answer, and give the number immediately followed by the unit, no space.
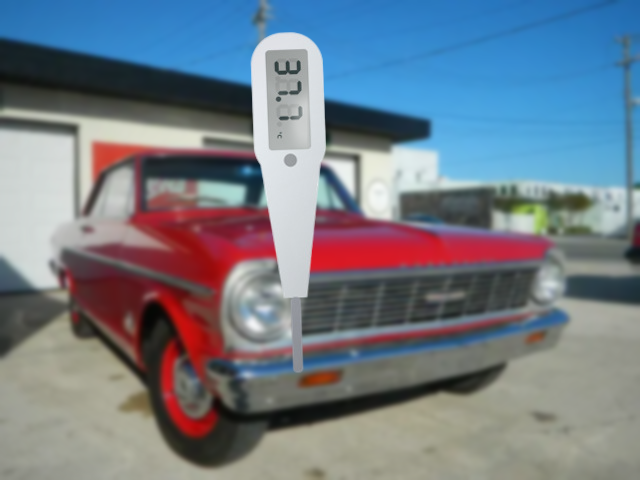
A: 37.7°C
